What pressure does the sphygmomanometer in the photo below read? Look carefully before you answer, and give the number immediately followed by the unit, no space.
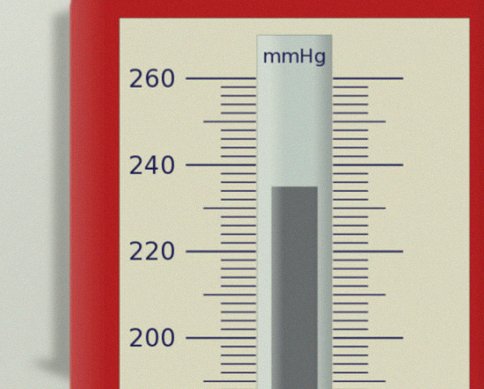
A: 235mmHg
